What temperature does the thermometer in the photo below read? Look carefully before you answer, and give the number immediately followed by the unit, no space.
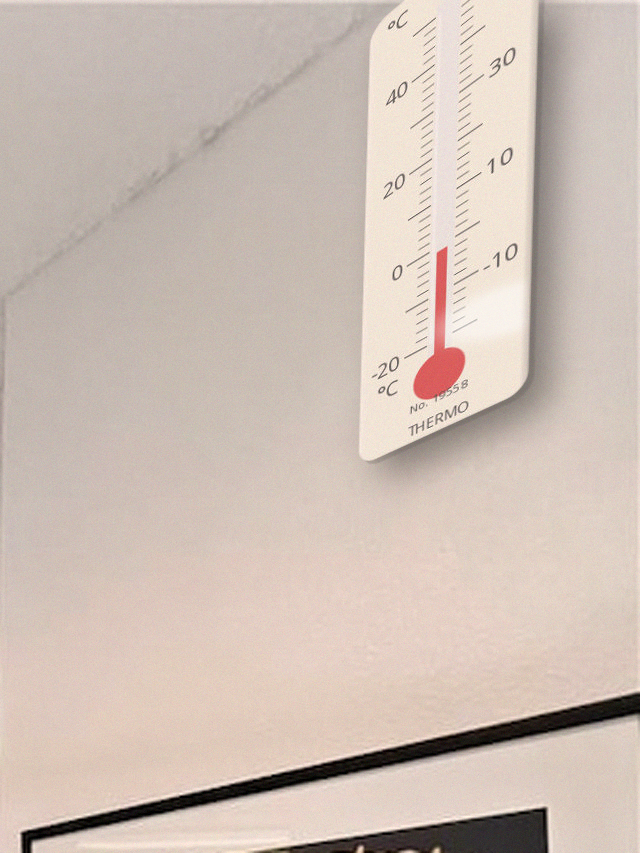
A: -1°C
